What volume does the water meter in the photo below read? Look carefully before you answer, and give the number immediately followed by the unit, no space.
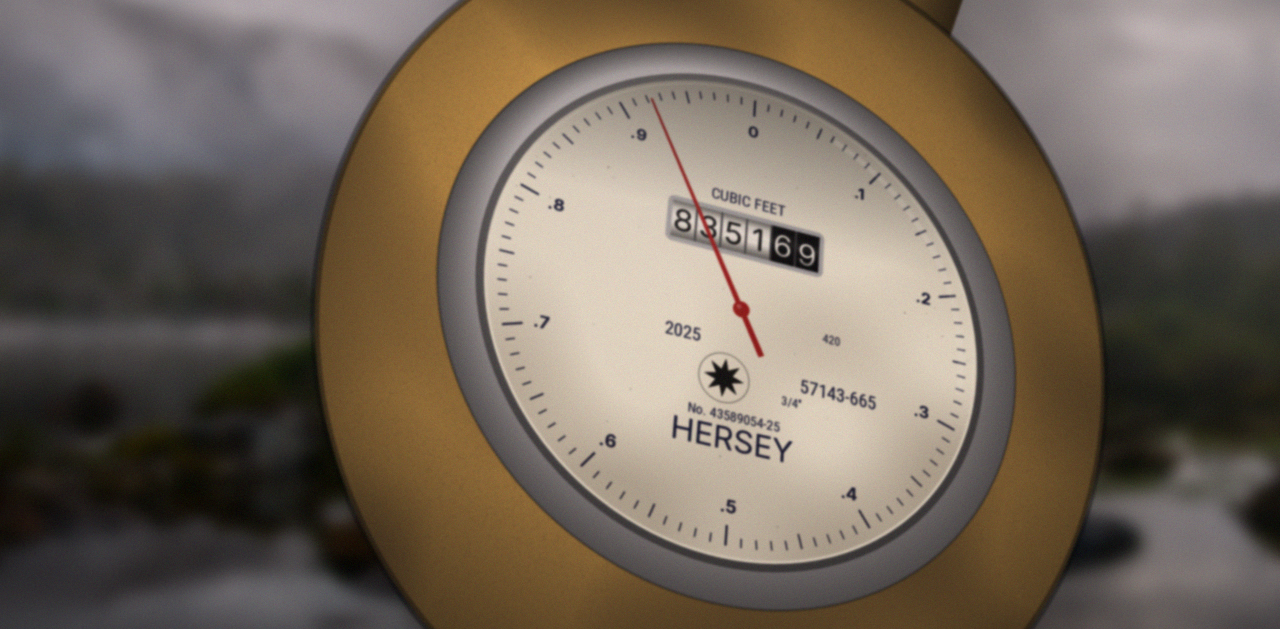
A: 835168.92ft³
